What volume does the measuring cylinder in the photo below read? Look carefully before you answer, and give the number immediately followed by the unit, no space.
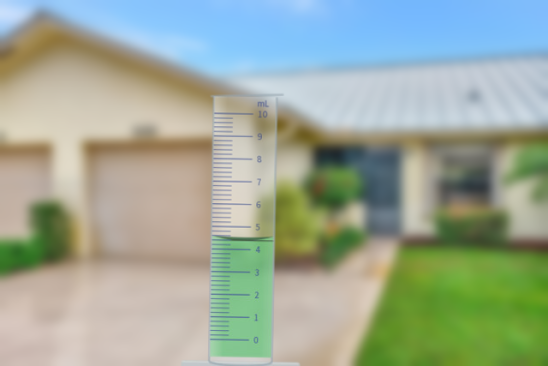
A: 4.4mL
